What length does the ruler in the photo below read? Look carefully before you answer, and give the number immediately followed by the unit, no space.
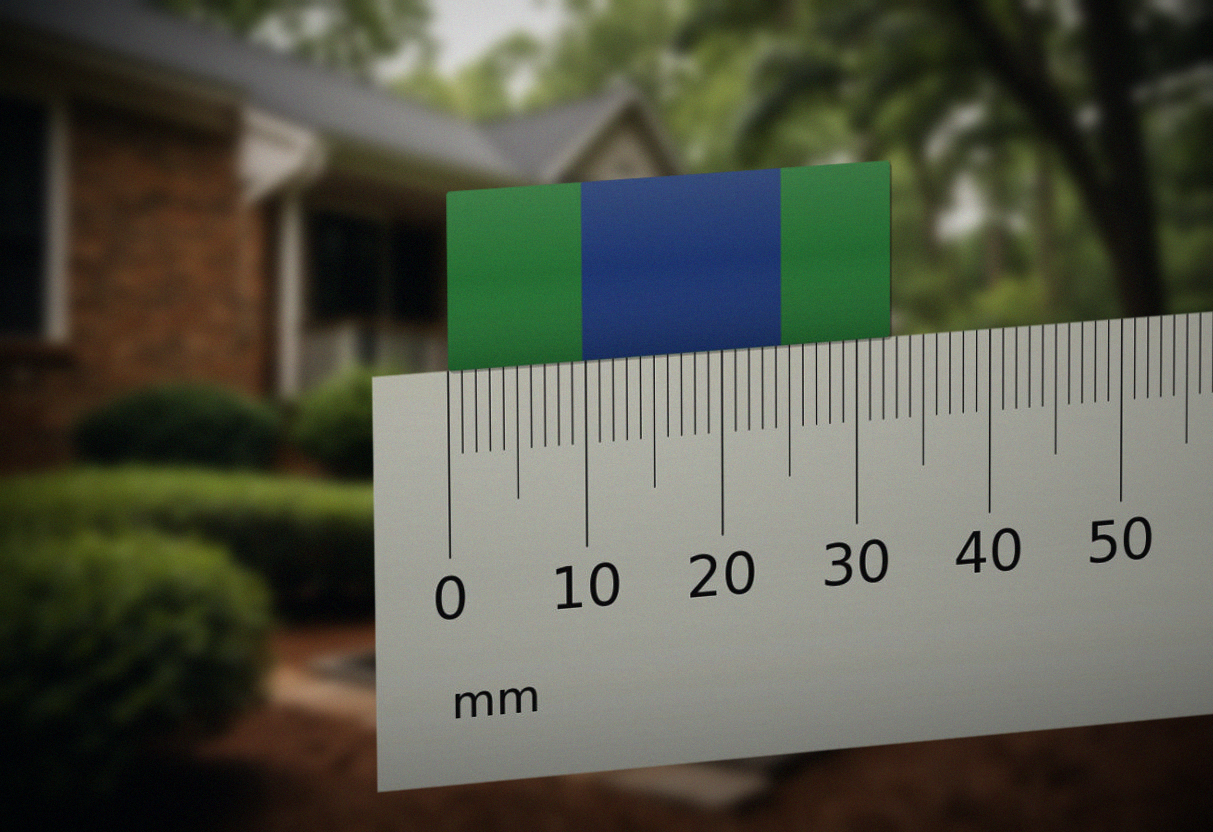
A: 32.5mm
